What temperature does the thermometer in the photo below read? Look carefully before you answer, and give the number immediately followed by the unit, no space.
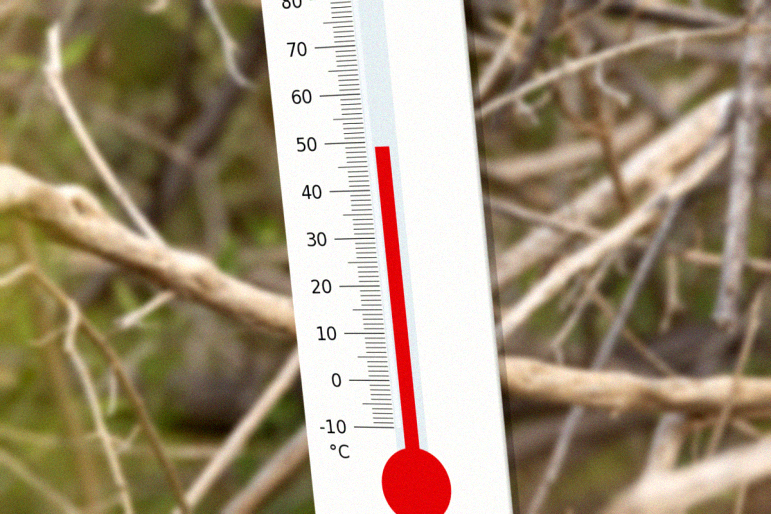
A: 49°C
